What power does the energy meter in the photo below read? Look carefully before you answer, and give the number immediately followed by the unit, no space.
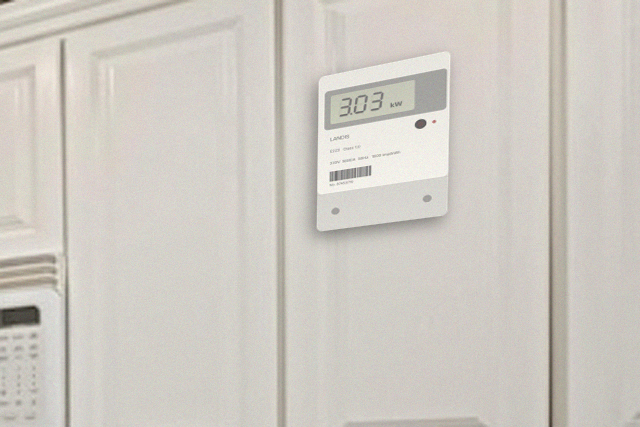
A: 3.03kW
